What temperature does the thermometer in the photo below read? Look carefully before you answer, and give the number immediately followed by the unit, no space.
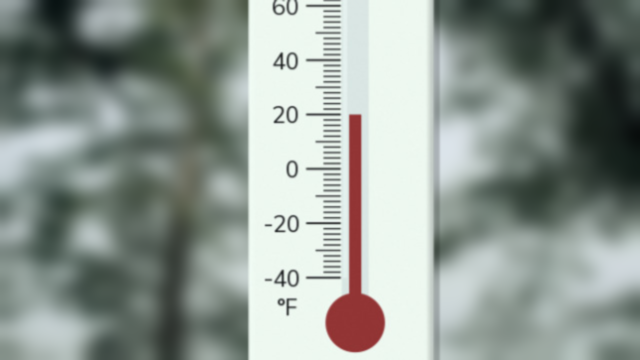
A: 20°F
